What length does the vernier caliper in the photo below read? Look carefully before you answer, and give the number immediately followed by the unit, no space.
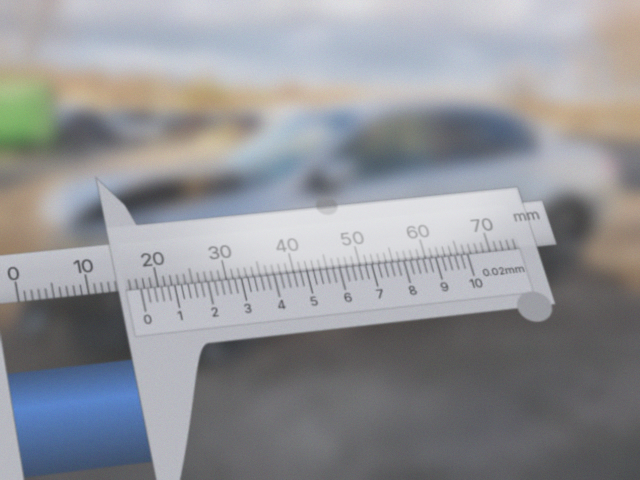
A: 17.5mm
